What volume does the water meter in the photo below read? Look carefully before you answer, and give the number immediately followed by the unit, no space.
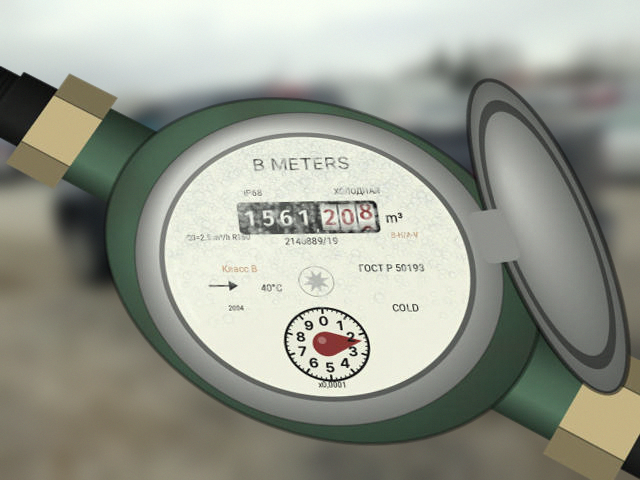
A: 1561.2082m³
